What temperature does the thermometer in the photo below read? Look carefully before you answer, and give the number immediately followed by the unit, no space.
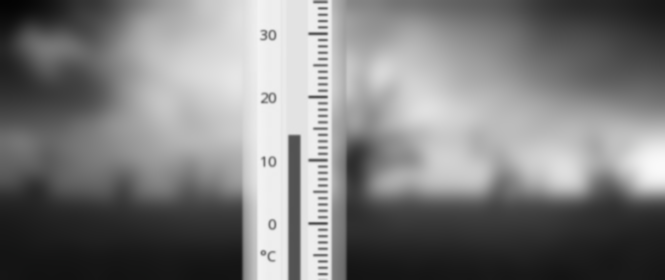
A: 14°C
